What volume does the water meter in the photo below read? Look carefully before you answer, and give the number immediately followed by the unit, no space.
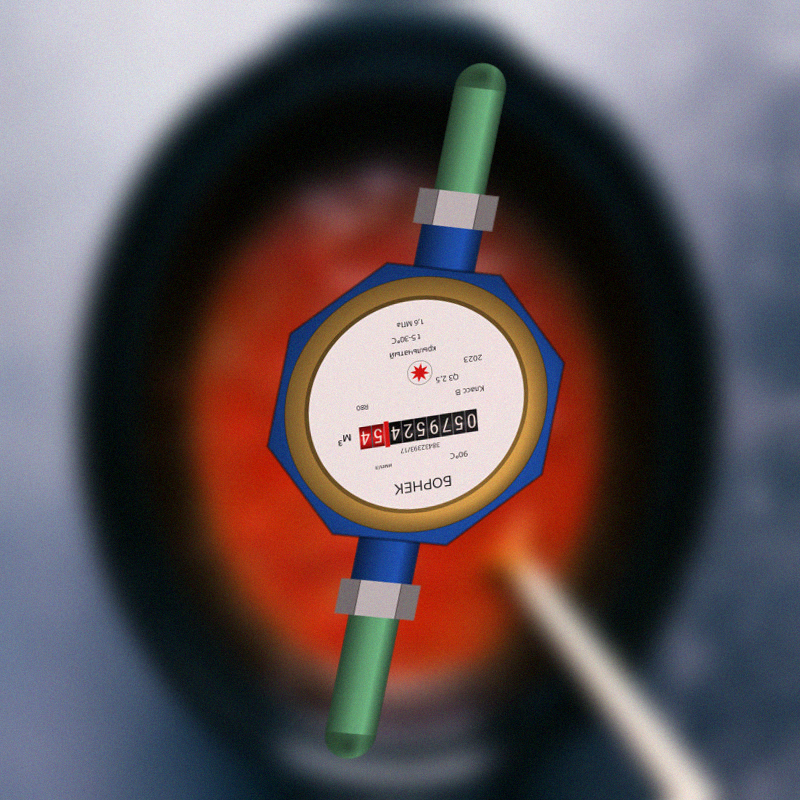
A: 579524.54m³
